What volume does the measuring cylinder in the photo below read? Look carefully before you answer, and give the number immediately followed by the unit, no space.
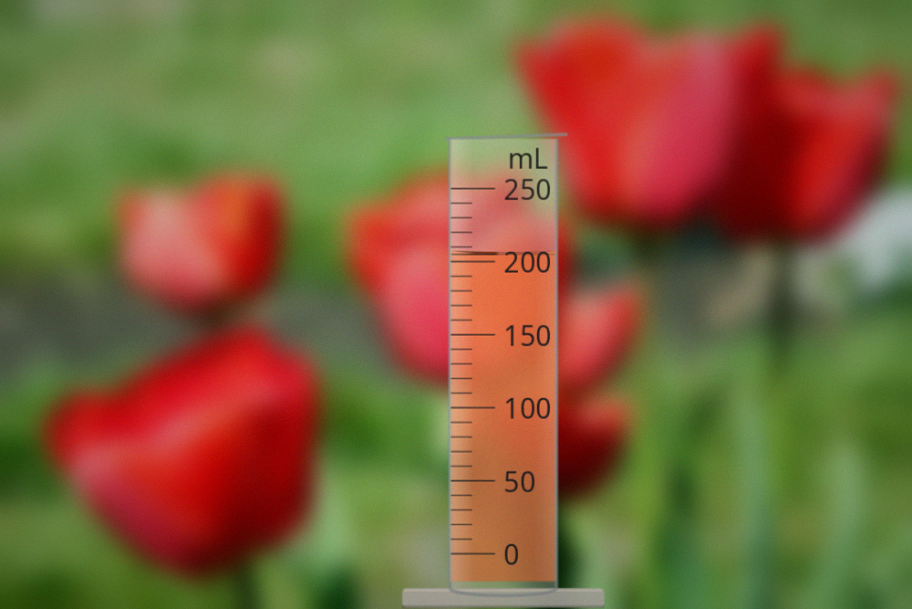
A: 205mL
